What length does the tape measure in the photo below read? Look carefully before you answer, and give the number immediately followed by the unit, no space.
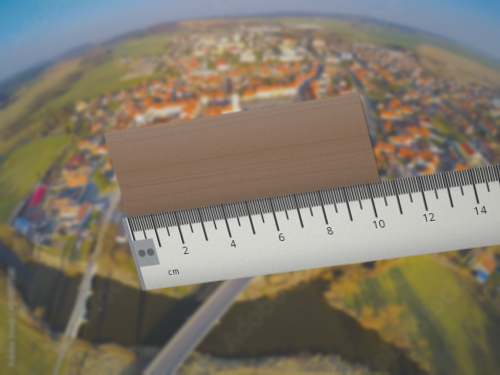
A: 10.5cm
